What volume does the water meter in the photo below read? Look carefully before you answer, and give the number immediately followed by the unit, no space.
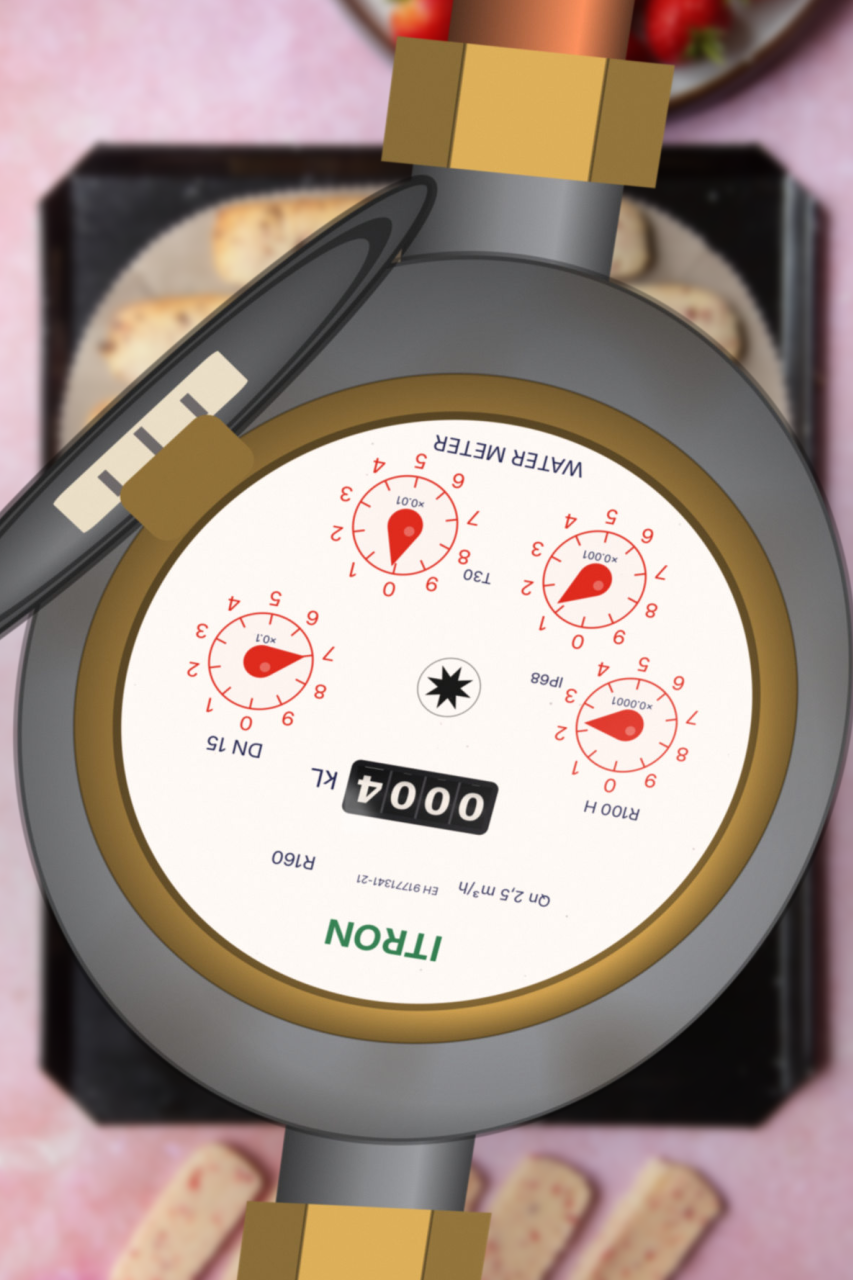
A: 4.7012kL
